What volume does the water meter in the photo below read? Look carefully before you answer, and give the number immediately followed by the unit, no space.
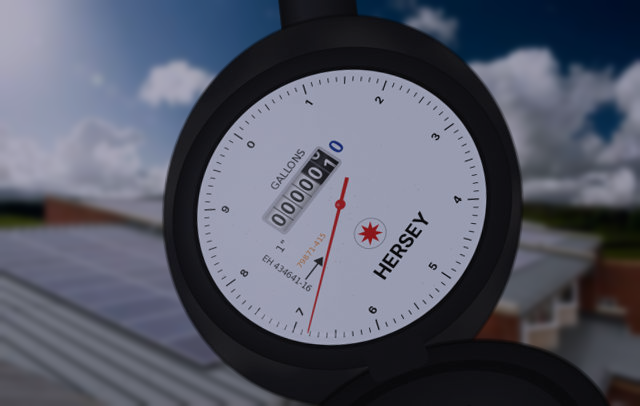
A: 6.8gal
